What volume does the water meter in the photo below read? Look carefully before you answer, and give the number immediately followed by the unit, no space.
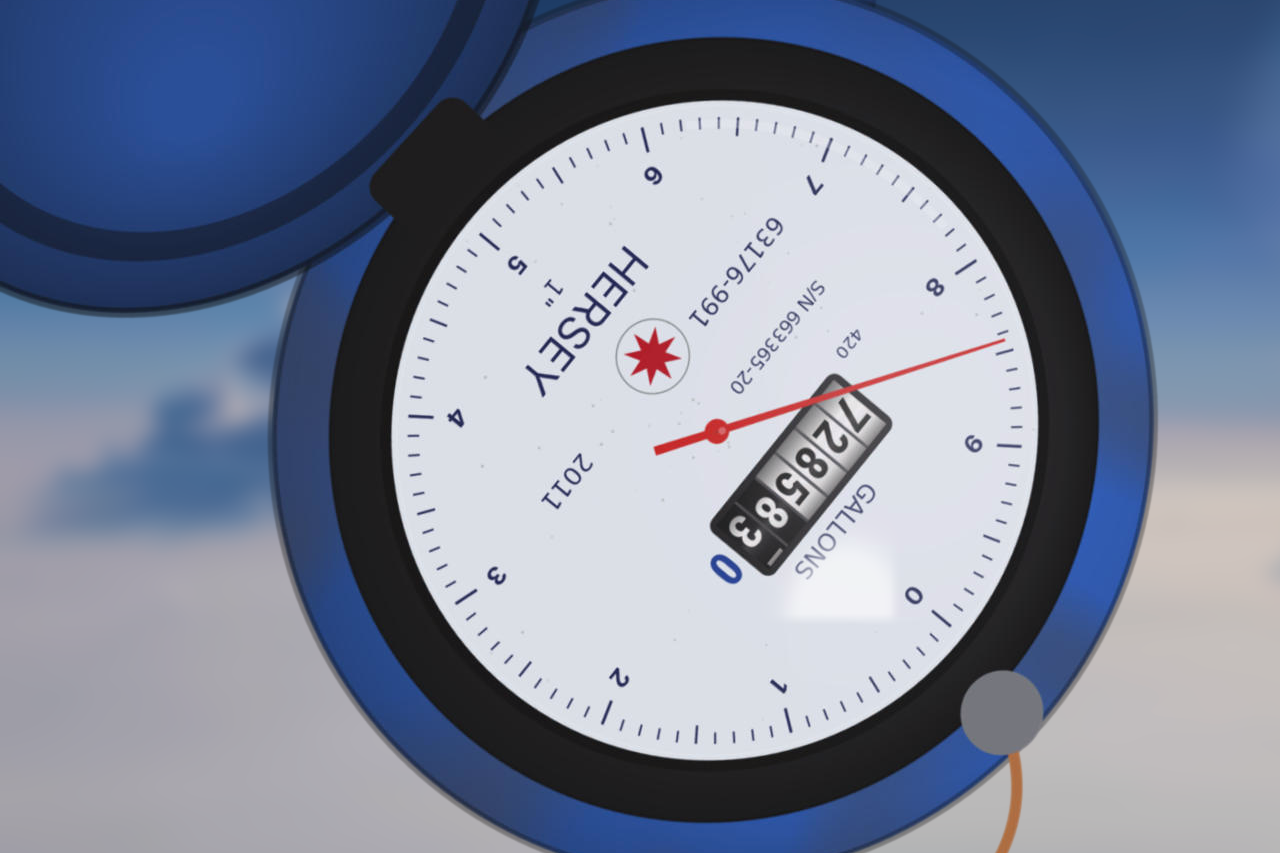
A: 7285828.4gal
